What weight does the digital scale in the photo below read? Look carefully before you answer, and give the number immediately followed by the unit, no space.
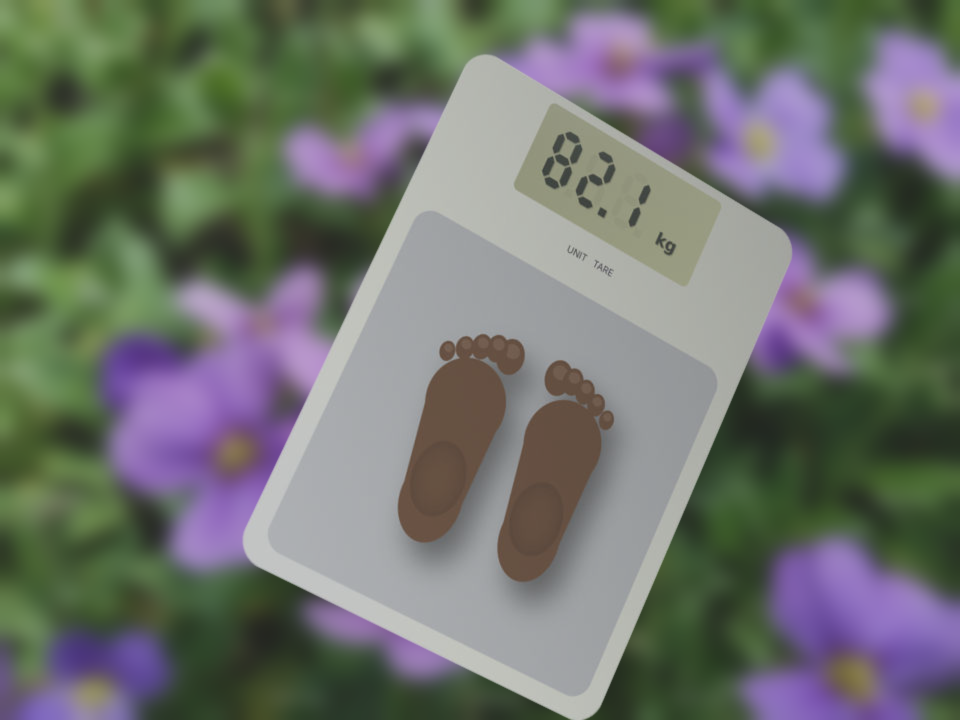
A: 82.1kg
